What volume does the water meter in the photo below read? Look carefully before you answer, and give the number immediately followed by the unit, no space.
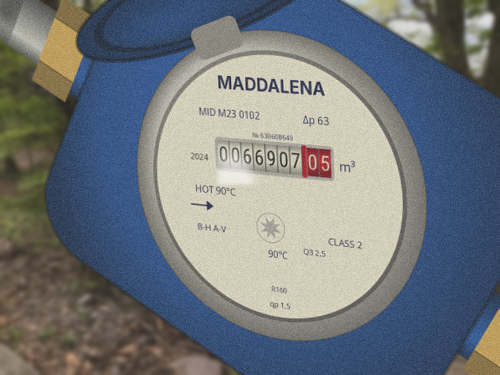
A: 66907.05m³
